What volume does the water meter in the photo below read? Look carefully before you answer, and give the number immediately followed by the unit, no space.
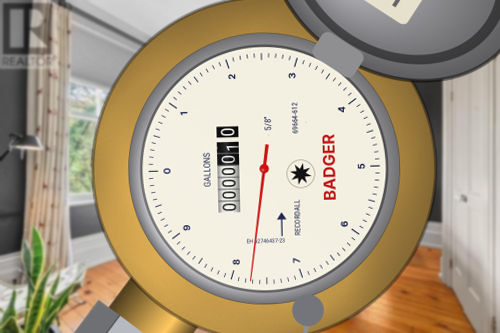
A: 7.7gal
